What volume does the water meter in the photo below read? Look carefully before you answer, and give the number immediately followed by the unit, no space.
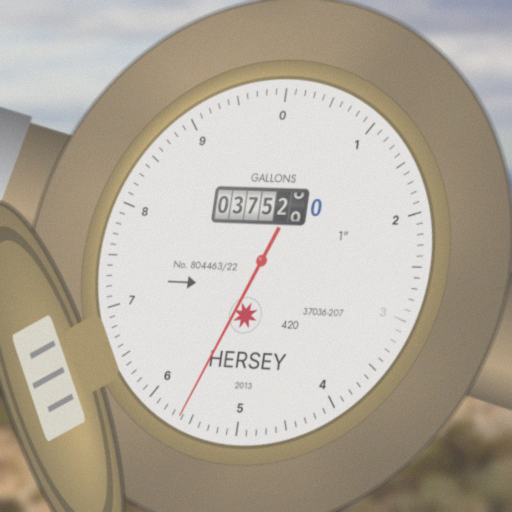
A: 375285.6gal
